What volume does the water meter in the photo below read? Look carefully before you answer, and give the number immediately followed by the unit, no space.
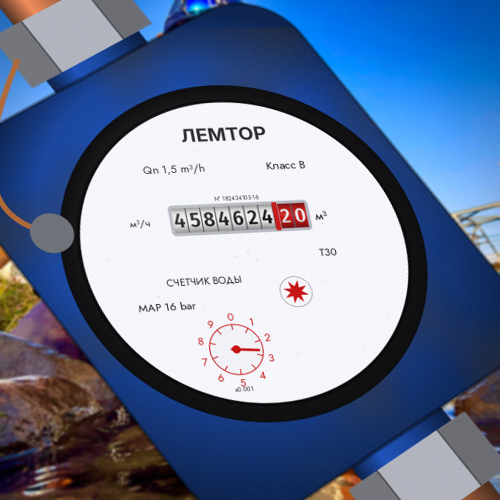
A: 4584624.202m³
